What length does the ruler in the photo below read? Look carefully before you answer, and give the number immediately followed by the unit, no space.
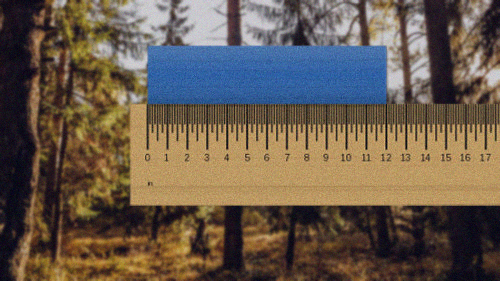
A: 12in
